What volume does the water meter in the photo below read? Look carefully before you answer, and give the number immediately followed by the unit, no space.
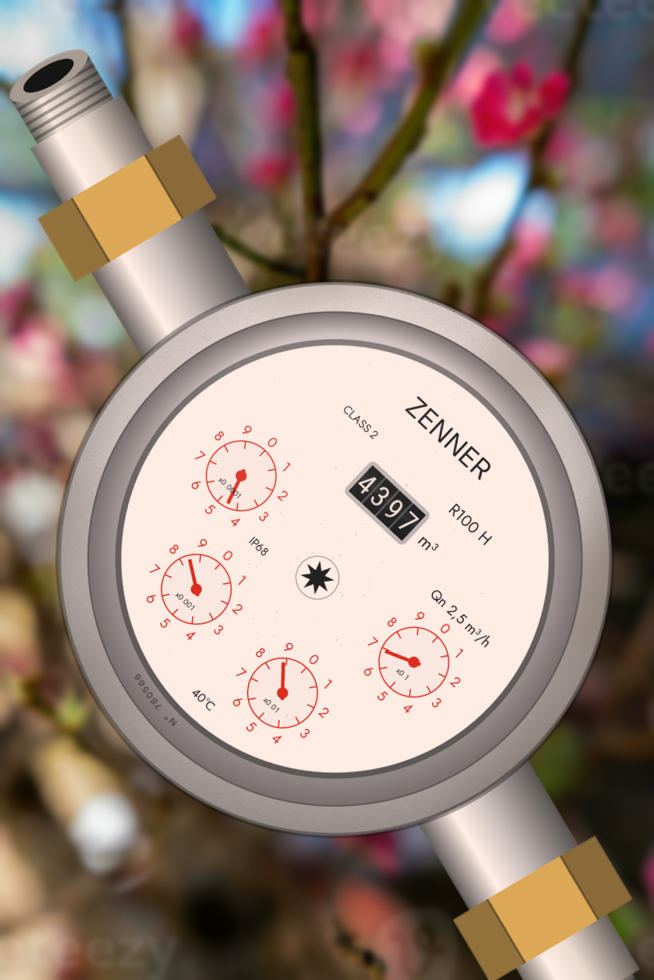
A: 4397.6884m³
